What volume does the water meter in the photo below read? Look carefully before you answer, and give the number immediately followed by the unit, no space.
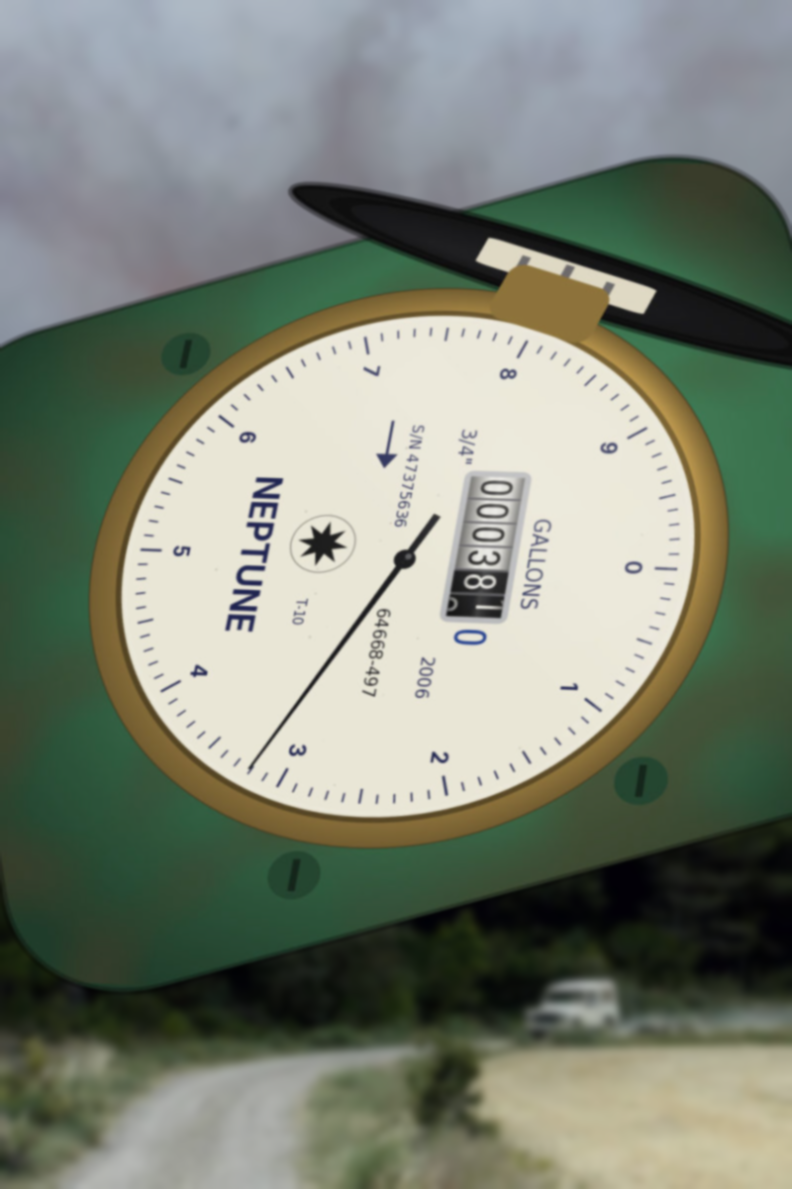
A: 3813.2gal
